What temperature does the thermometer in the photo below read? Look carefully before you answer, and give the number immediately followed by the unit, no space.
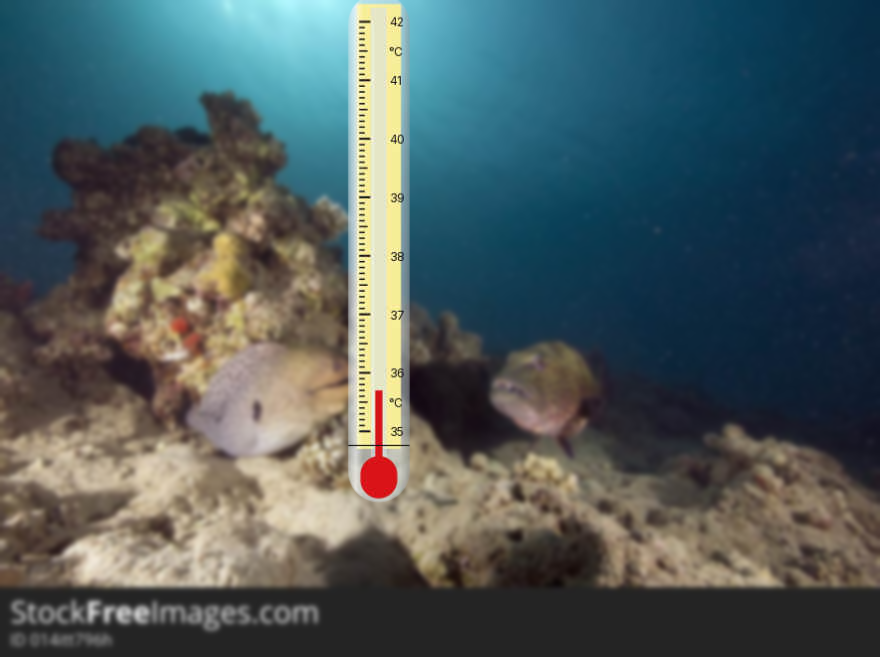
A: 35.7°C
